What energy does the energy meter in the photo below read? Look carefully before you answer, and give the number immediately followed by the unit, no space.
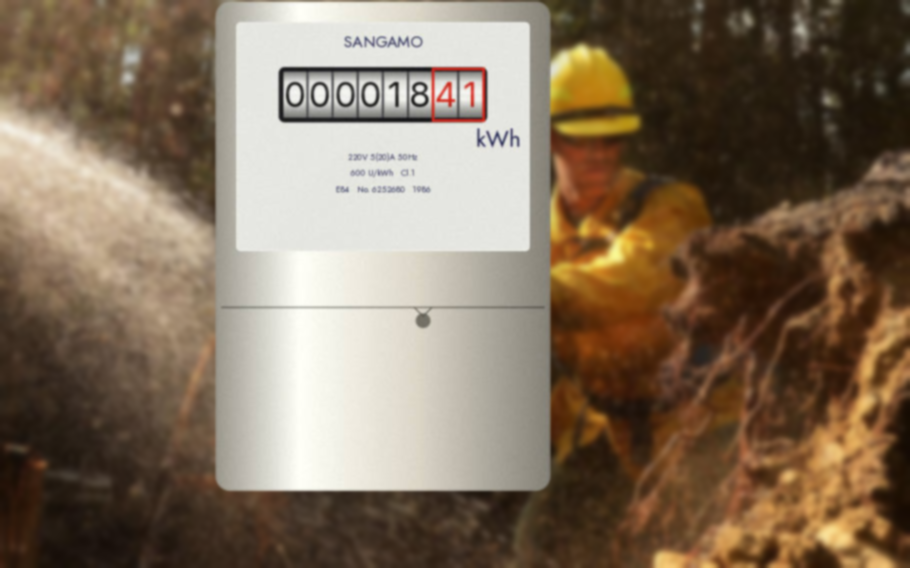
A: 18.41kWh
